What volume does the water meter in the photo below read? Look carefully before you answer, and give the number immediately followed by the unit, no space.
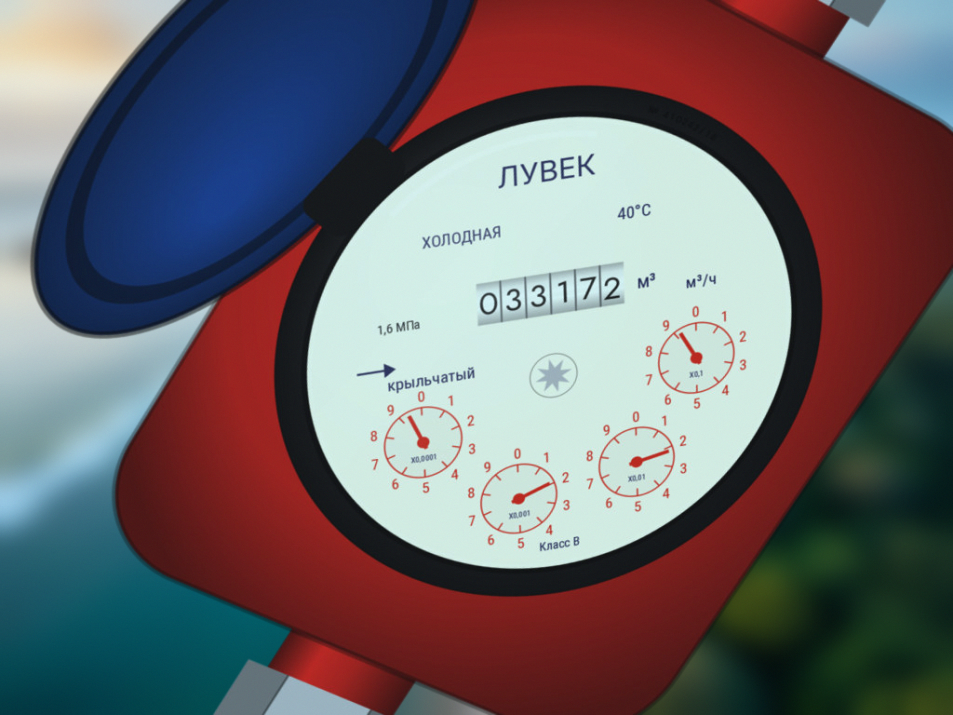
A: 33171.9219m³
